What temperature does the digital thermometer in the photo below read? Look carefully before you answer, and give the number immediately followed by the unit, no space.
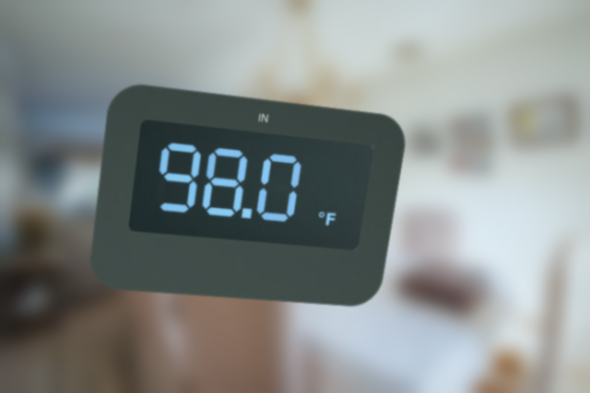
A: 98.0°F
